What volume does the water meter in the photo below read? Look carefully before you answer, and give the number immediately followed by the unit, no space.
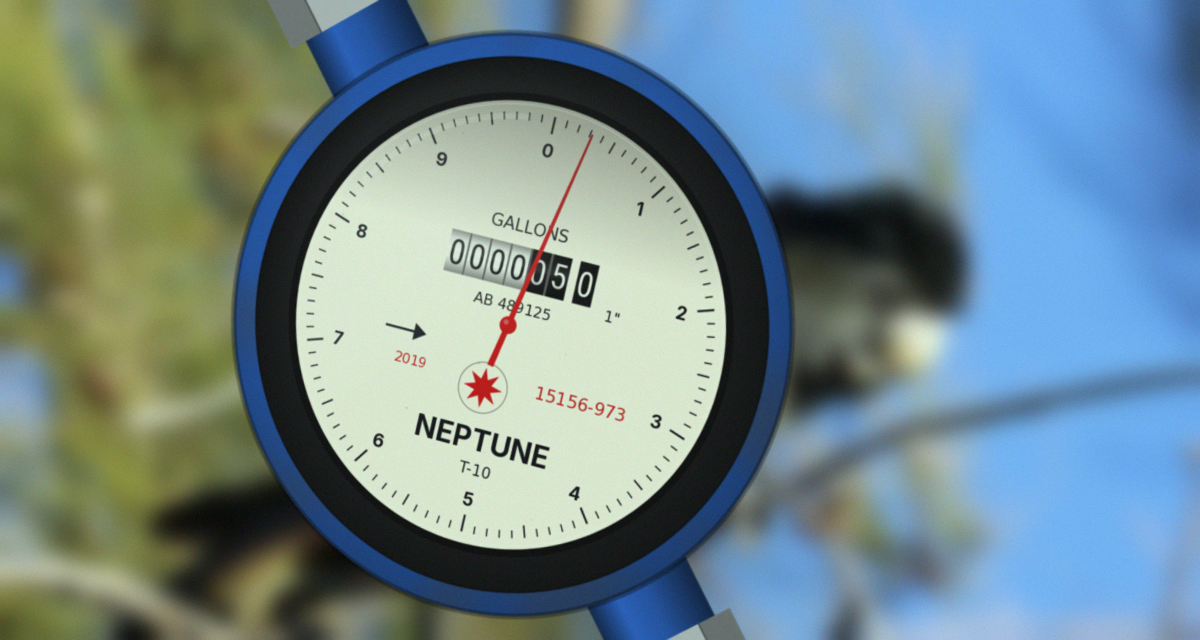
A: 50.3gal
